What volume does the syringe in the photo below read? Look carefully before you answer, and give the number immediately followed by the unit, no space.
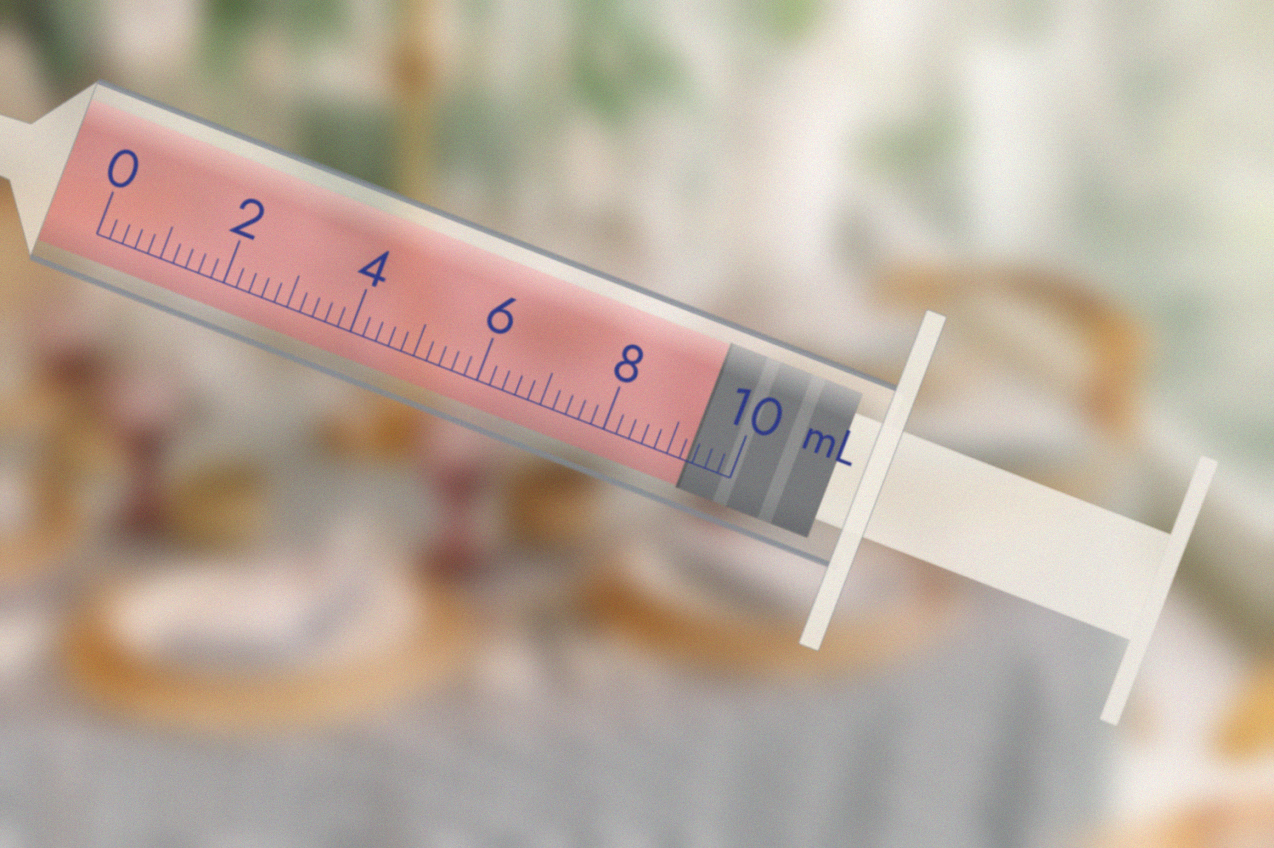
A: 9.3mL
